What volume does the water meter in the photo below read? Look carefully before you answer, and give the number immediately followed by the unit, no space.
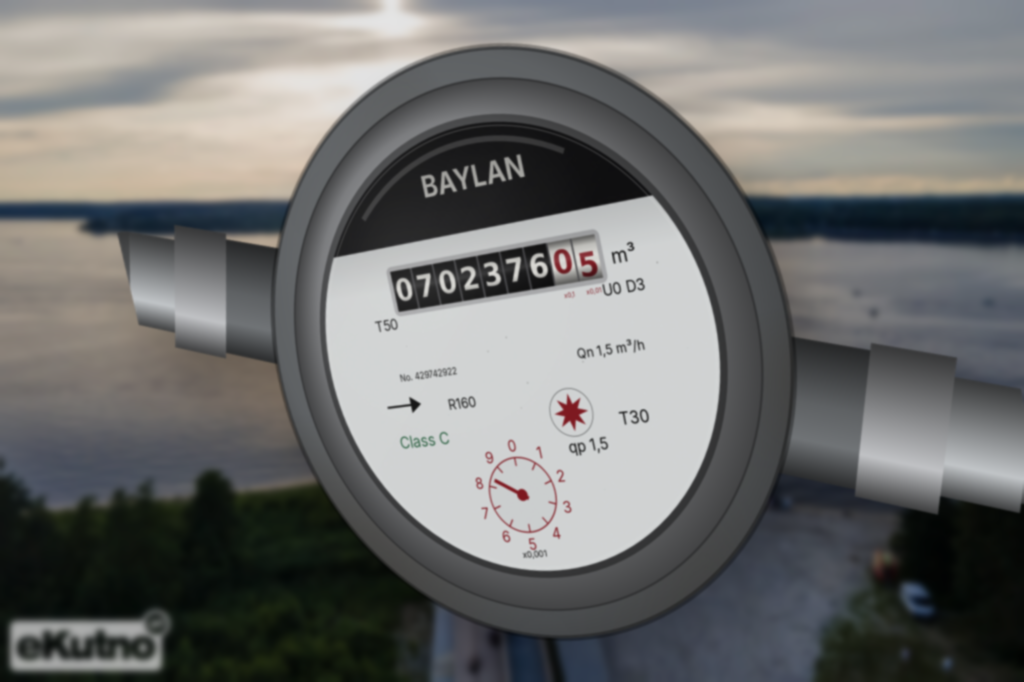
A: 702376.048m³
